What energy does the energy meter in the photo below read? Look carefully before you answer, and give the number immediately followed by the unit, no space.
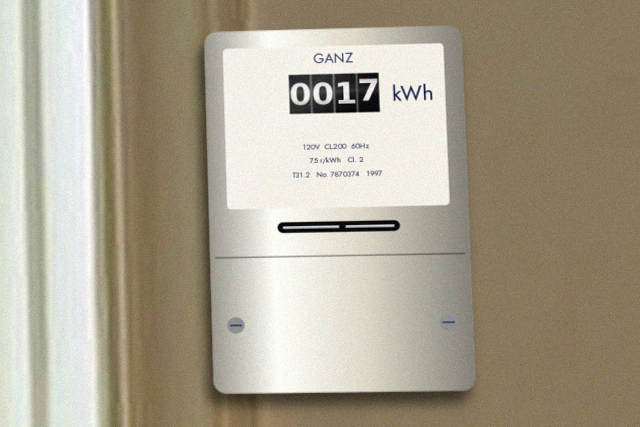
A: 17kWh
